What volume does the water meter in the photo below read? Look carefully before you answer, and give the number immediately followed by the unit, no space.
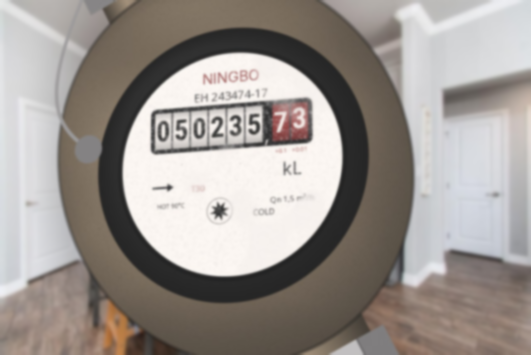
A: 50235.73kL
